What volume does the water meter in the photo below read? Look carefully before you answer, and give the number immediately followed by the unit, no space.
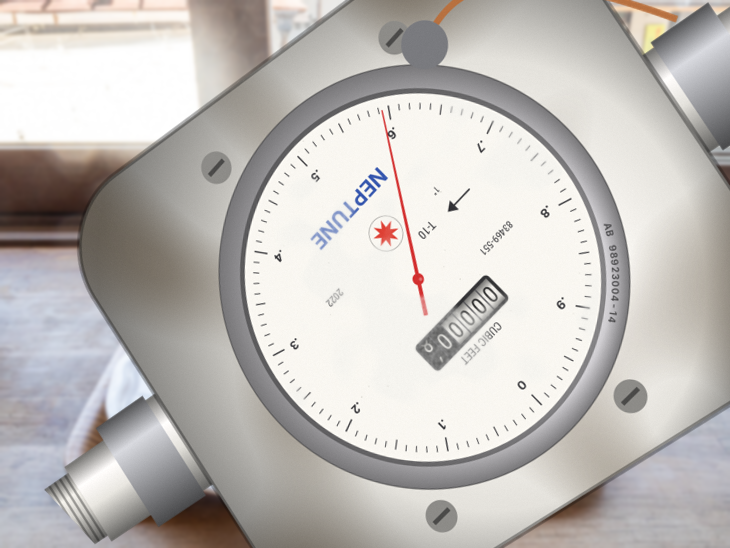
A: 7.59ft³
